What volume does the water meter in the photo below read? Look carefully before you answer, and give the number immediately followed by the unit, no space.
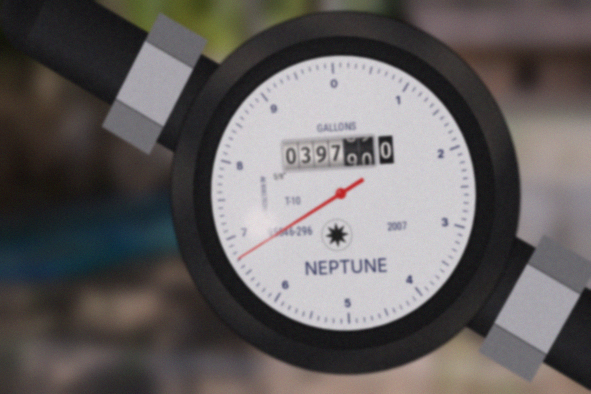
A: 397896.7gal
